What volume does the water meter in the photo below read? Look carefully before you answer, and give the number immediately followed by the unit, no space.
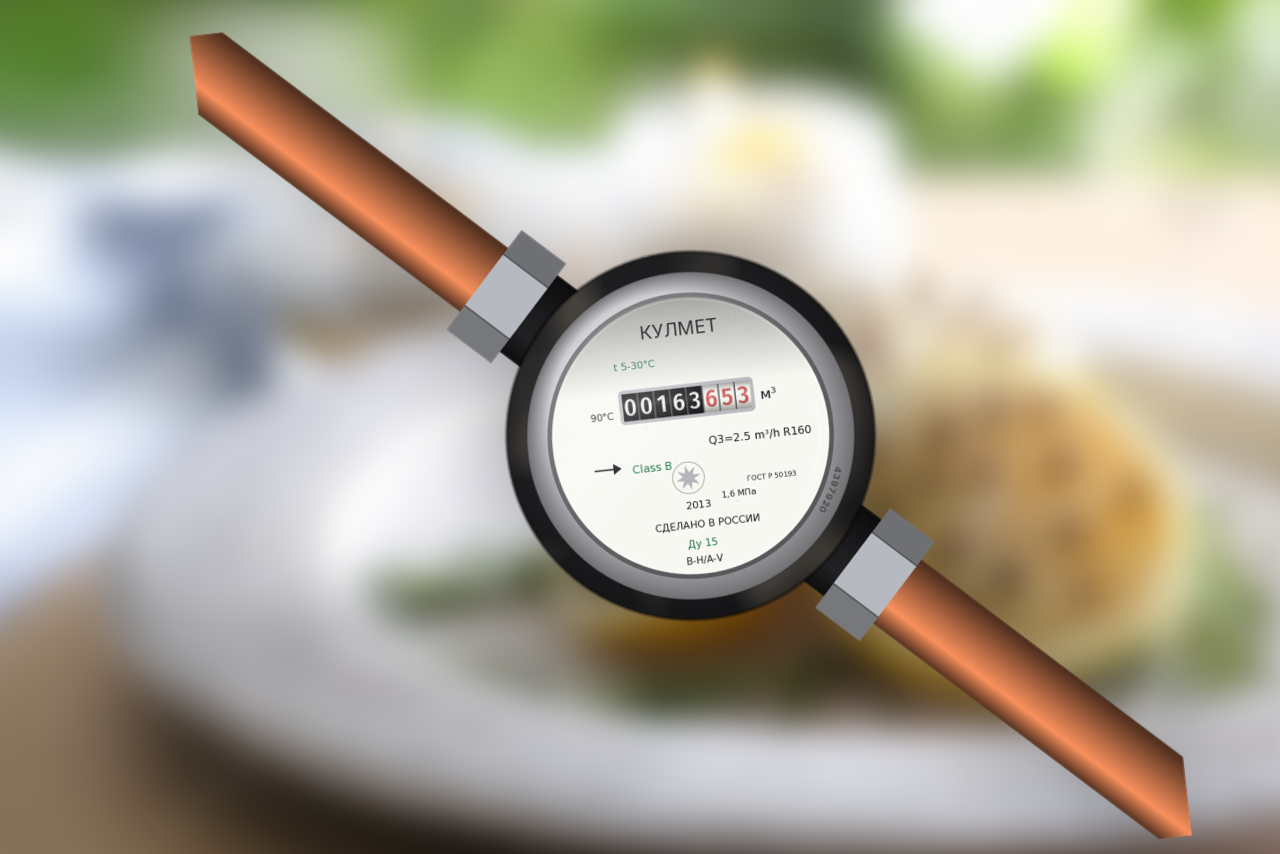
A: 163.653m³
